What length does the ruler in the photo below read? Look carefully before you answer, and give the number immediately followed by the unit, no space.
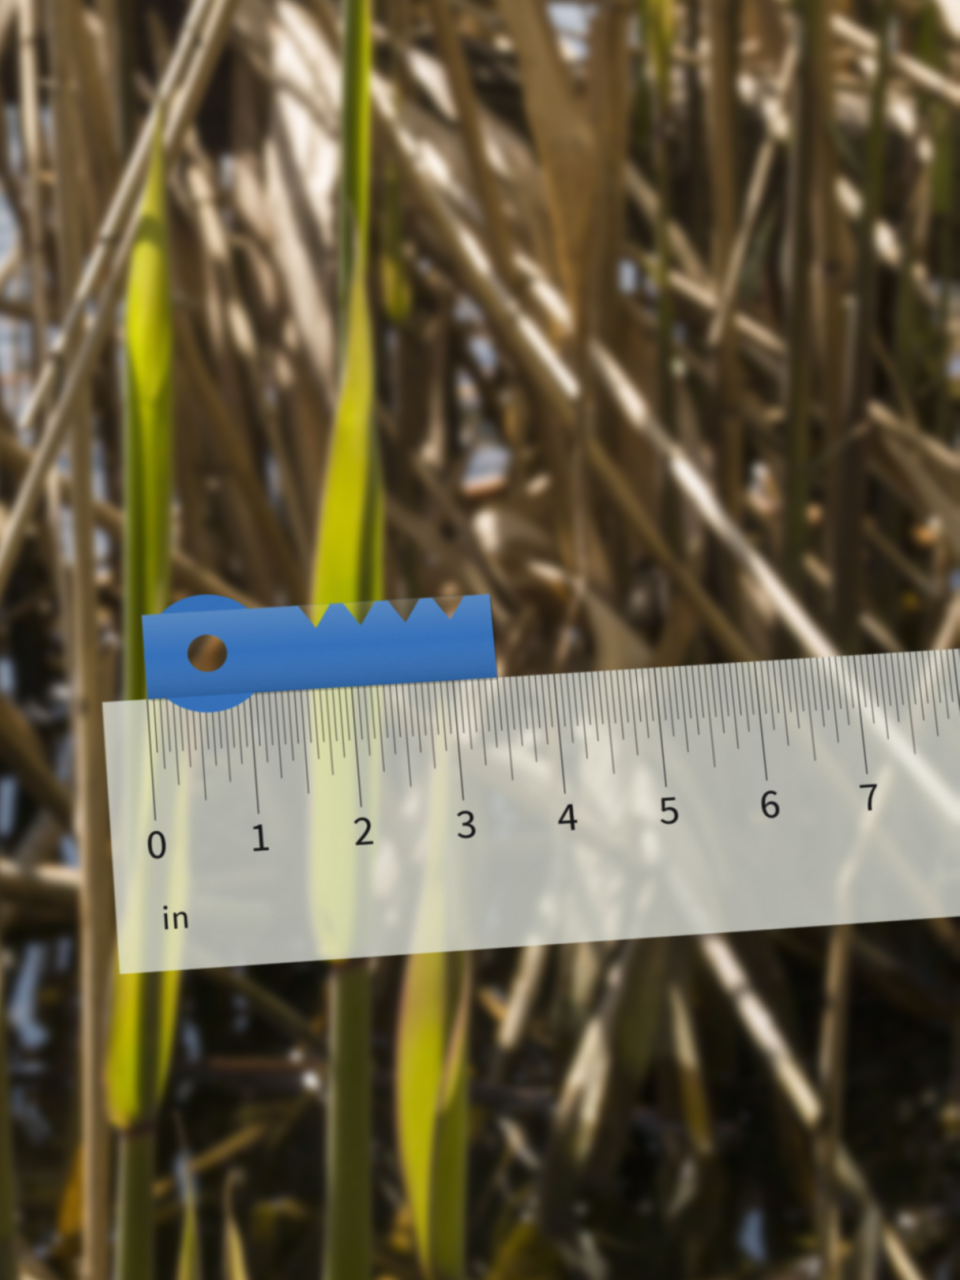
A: 3.4375in
